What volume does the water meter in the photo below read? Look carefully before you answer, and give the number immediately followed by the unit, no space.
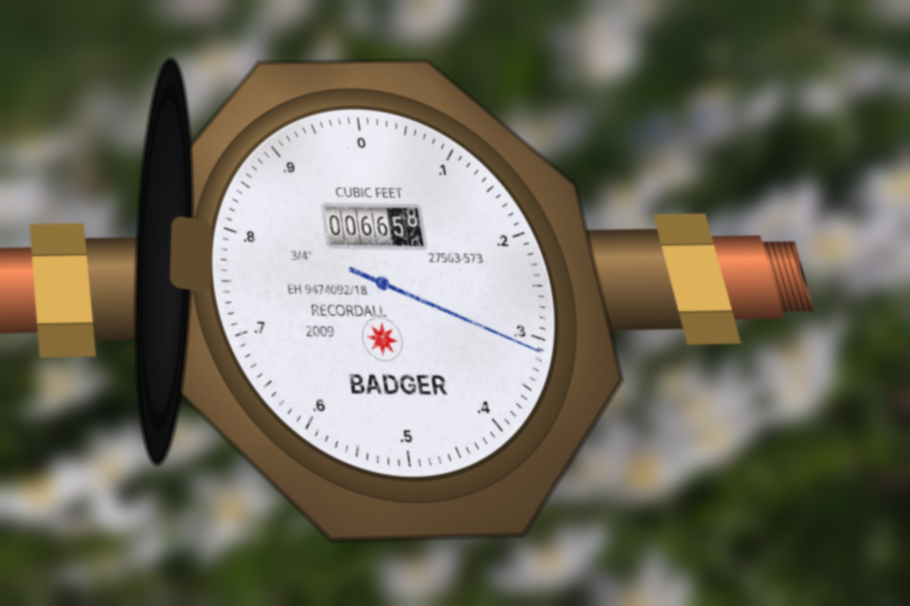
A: 6658.31ft³
